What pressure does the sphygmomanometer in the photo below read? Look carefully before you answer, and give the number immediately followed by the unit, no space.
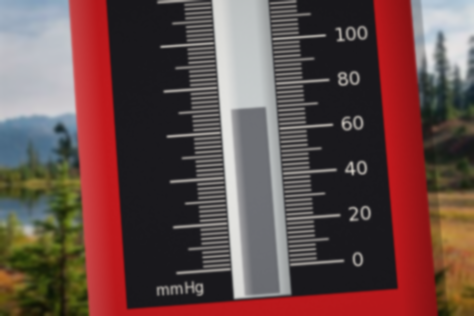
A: 70mmHg
